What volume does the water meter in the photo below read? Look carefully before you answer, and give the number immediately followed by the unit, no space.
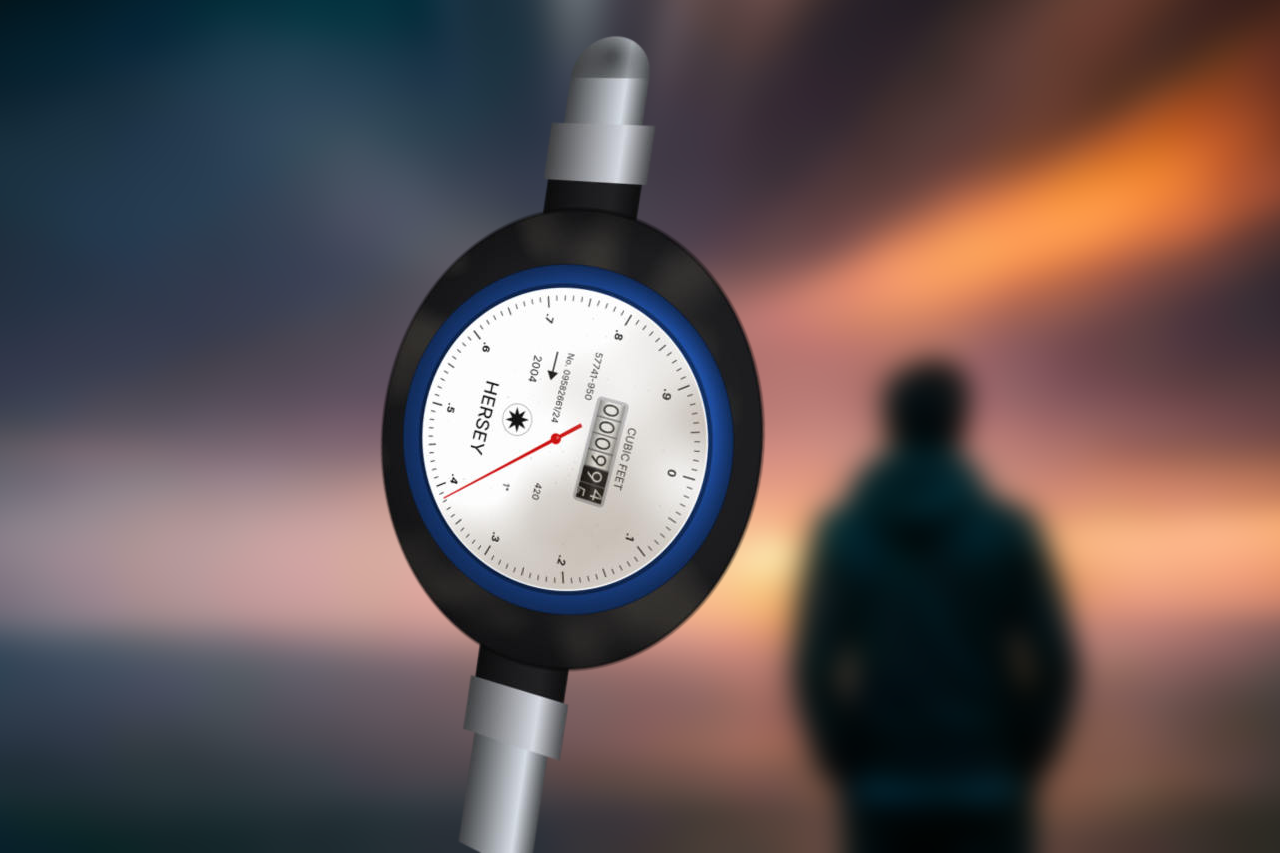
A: 994.38ft³
